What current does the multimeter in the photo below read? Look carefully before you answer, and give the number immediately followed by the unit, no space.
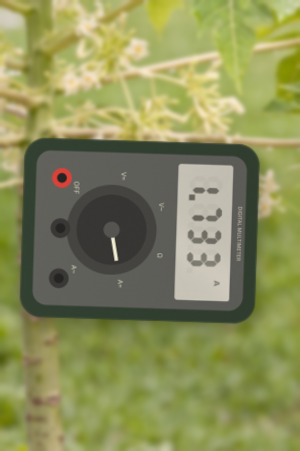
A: 1.733A
